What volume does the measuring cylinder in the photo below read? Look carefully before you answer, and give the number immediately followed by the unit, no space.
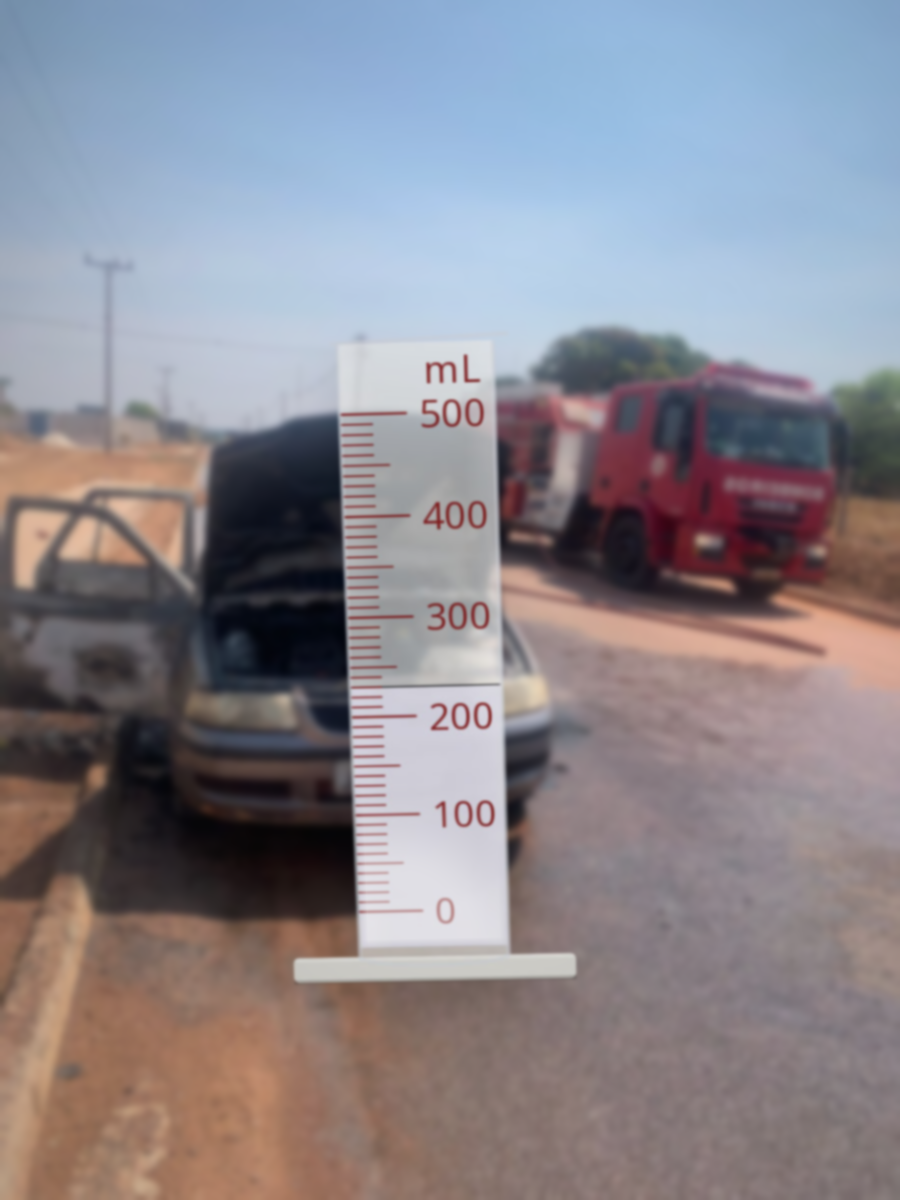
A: 230mL
